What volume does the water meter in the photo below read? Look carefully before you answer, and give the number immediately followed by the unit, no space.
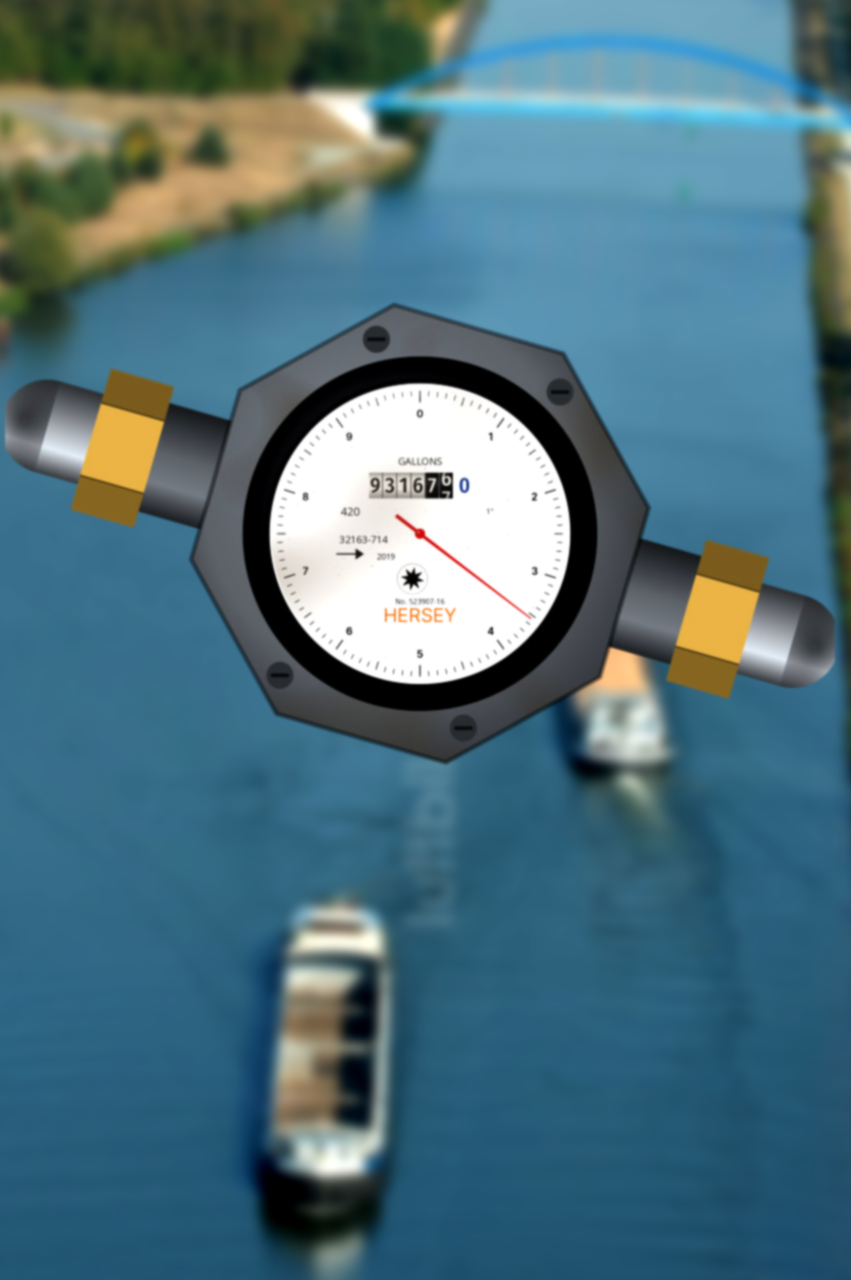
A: 9316763.5gal
